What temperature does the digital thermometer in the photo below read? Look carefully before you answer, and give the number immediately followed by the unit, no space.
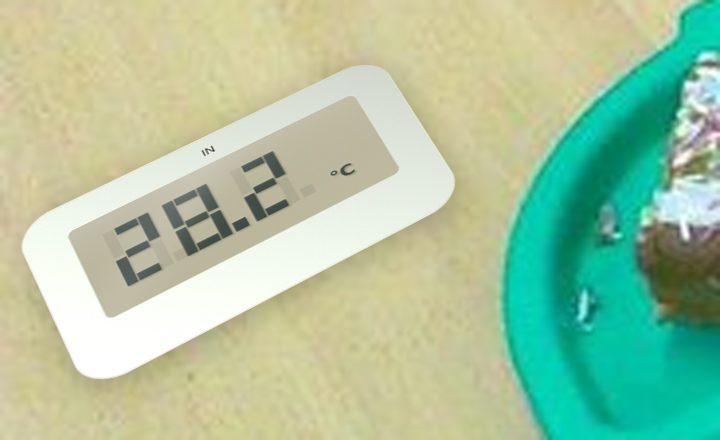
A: 28.2°C
